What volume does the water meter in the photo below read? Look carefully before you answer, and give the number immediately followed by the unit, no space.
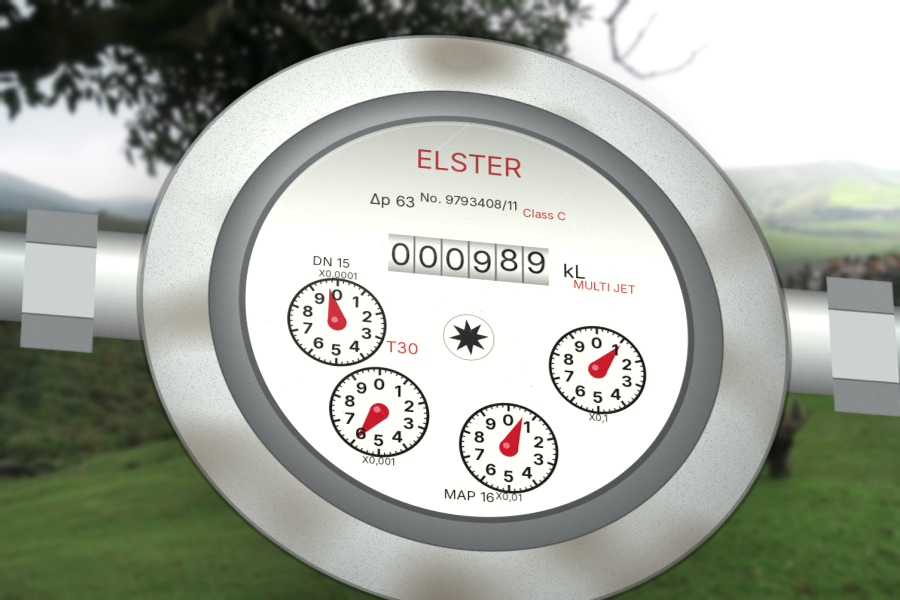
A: 989.1059kL
